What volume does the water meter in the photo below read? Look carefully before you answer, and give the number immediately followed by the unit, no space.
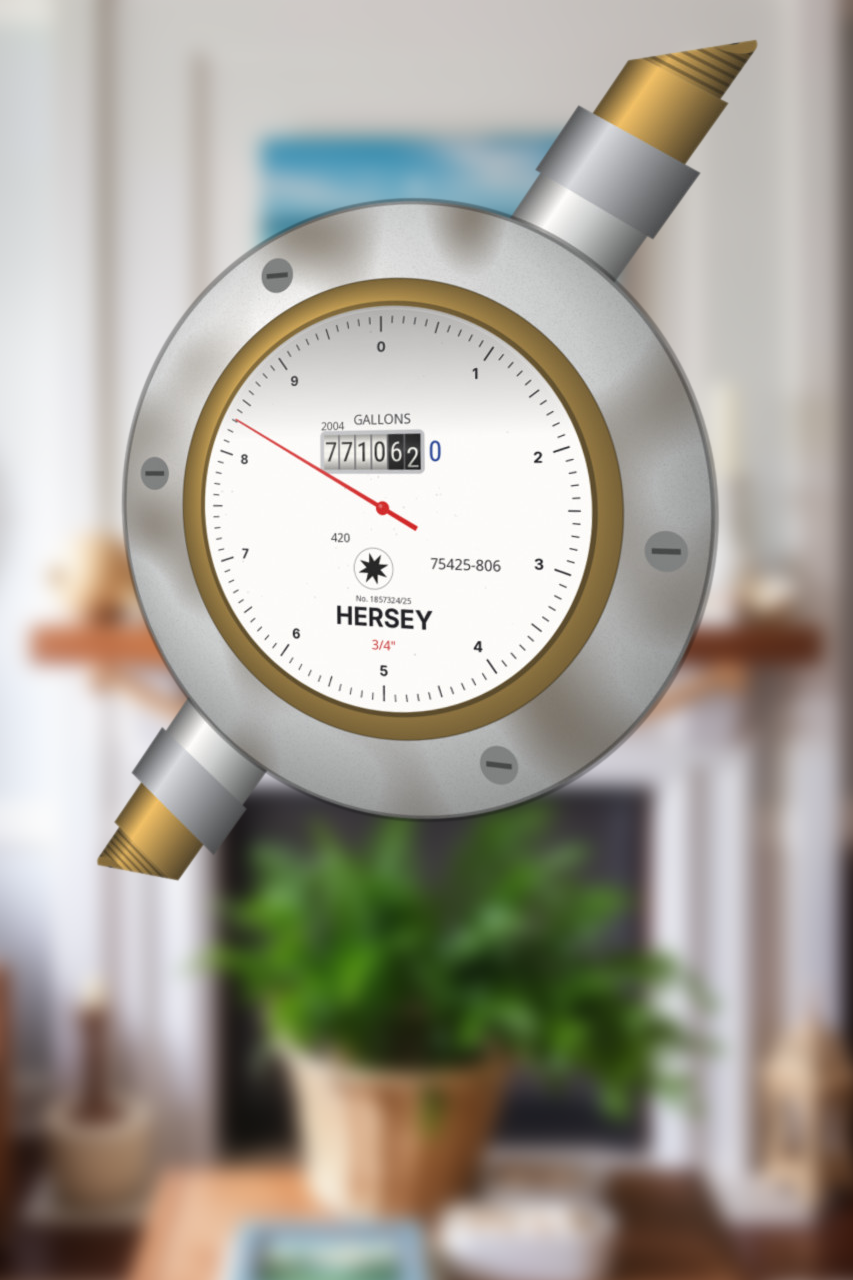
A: 7710618.3gal
